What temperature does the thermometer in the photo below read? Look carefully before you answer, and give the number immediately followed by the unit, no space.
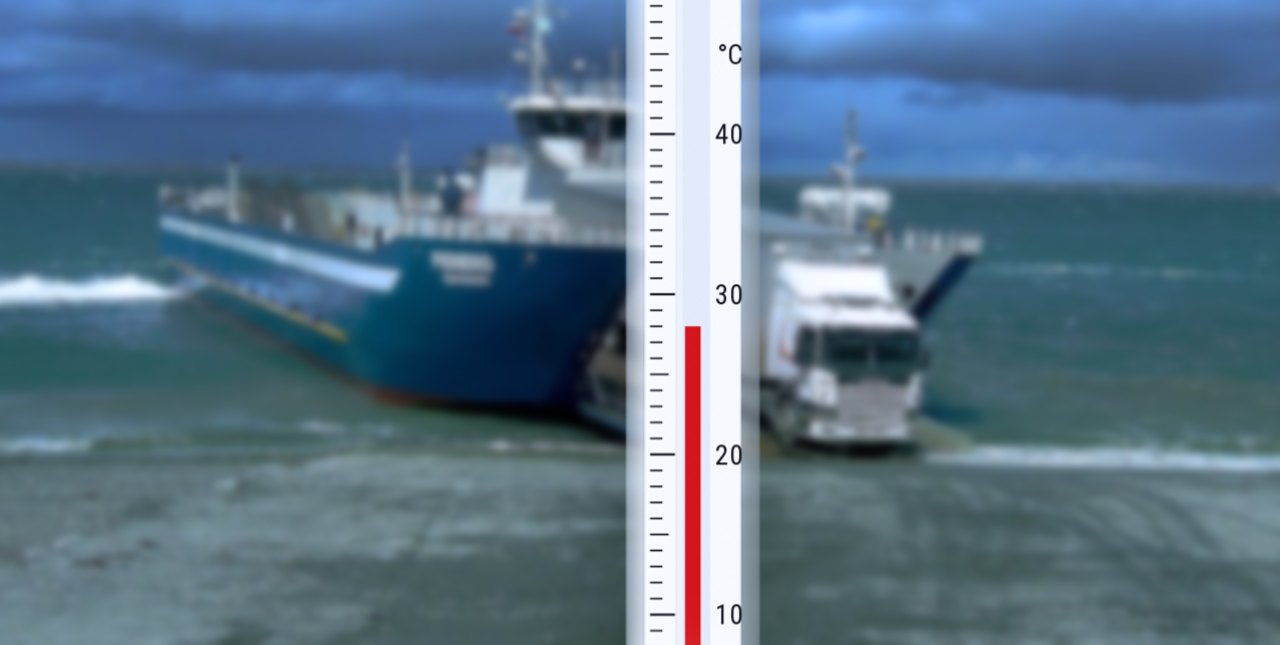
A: 28°C
